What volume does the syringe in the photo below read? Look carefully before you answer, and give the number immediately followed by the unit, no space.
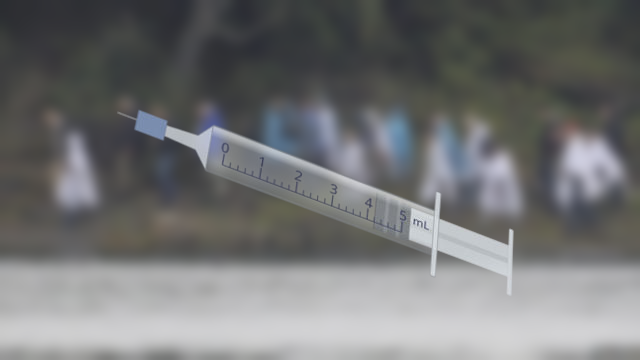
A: 4.2mL
